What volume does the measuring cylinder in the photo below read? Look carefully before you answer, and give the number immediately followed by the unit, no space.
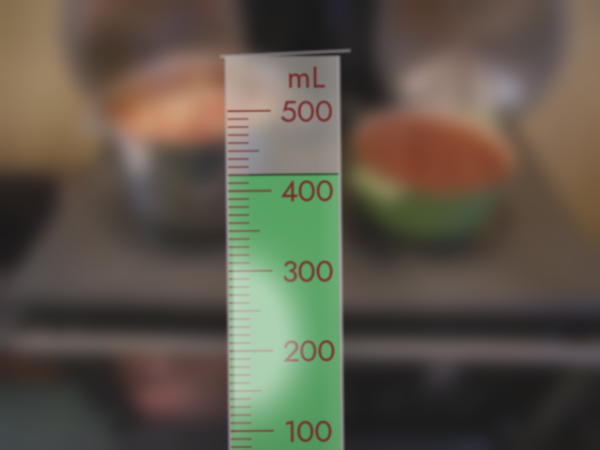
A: 420mL
